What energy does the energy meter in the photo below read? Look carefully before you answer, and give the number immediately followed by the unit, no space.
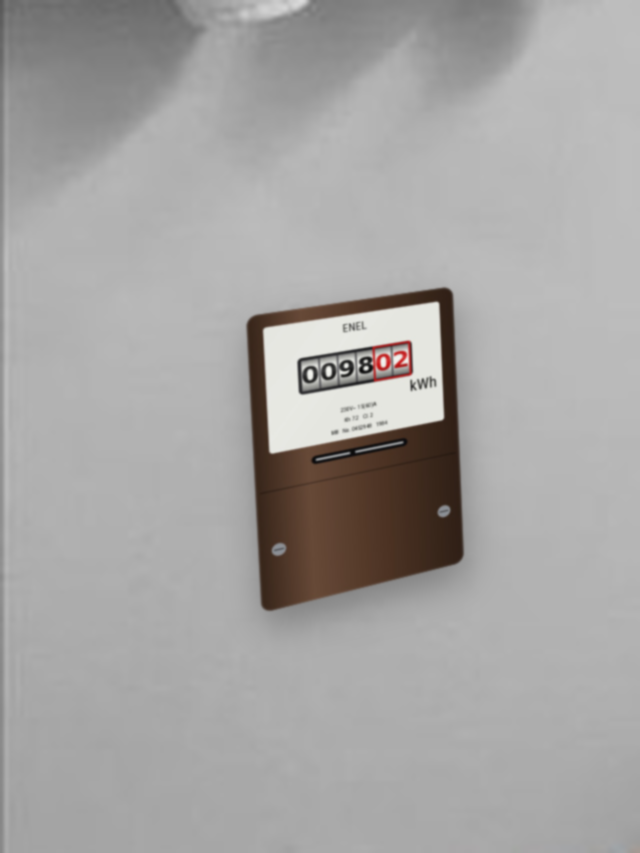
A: 98.02kWh
